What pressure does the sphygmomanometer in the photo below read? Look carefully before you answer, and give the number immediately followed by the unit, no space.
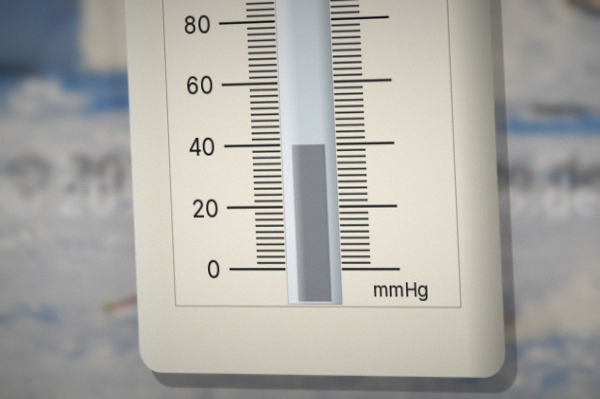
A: 40mmHg
